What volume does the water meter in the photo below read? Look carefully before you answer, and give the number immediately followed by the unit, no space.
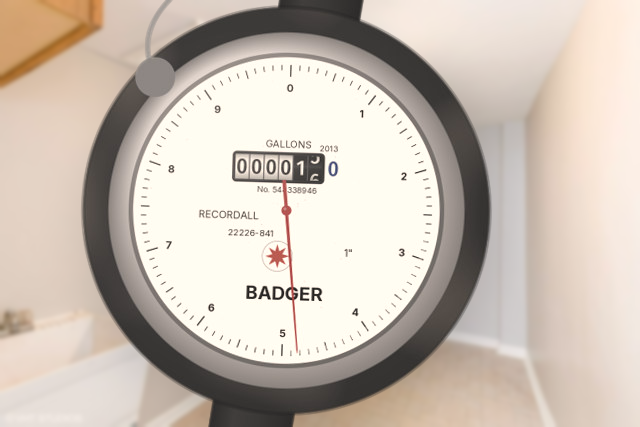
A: 154.8gal
